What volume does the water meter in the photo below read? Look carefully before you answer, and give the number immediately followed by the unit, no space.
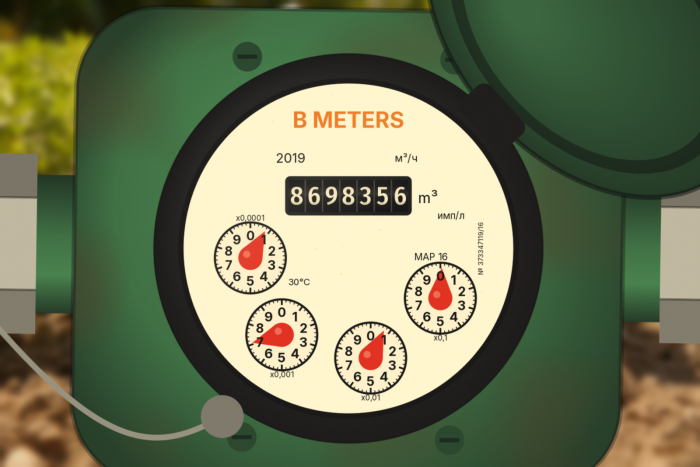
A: 8698356.0070m³
